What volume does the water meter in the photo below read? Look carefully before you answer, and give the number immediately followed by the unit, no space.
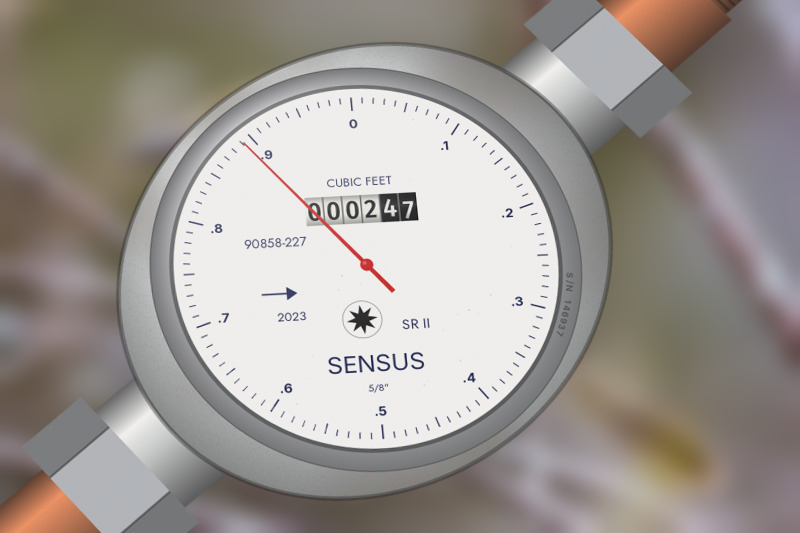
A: 246.89ft³
